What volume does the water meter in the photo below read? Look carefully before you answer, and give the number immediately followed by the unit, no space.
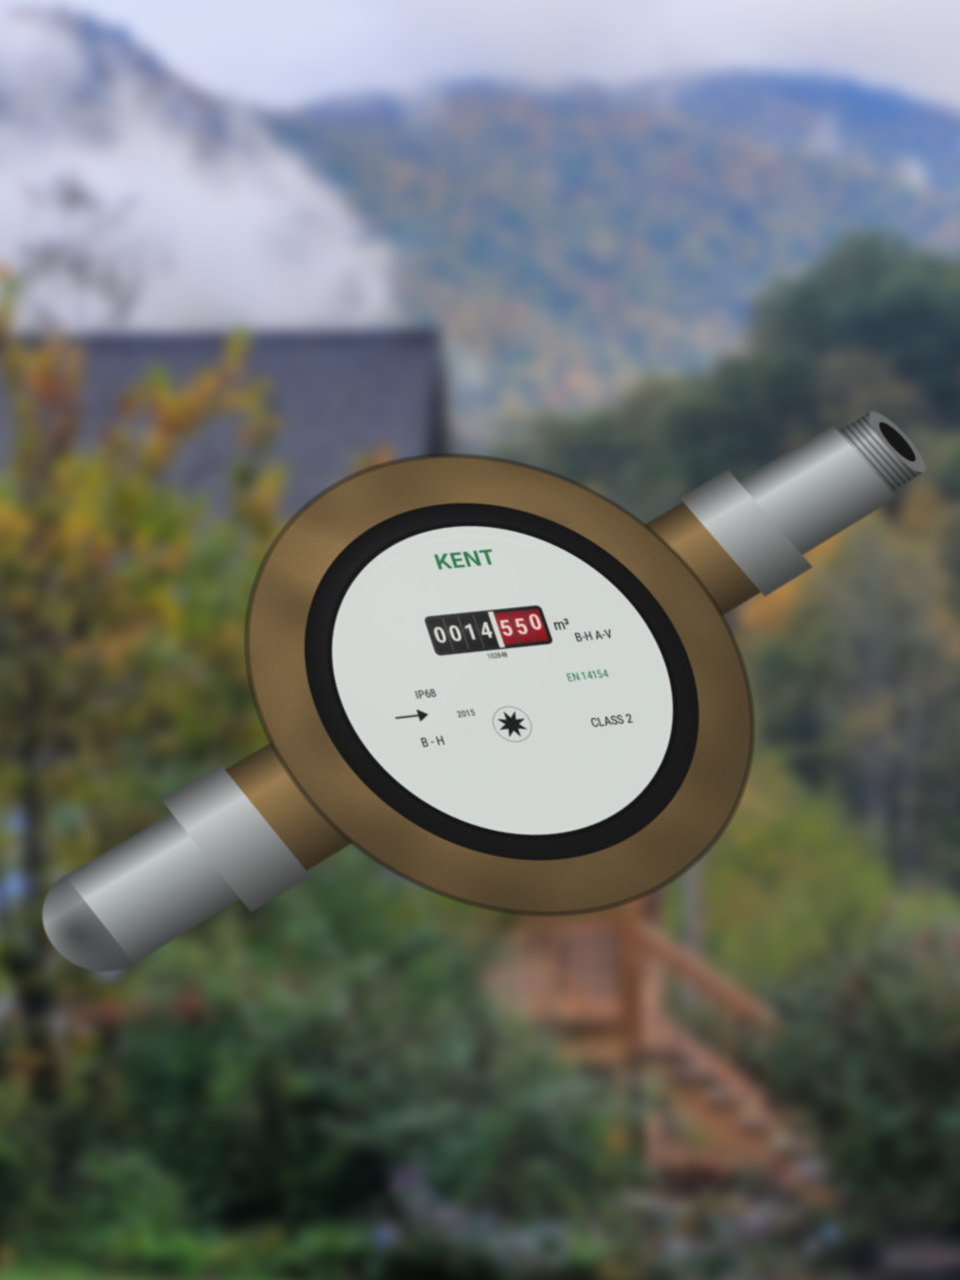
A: 14.550m³
